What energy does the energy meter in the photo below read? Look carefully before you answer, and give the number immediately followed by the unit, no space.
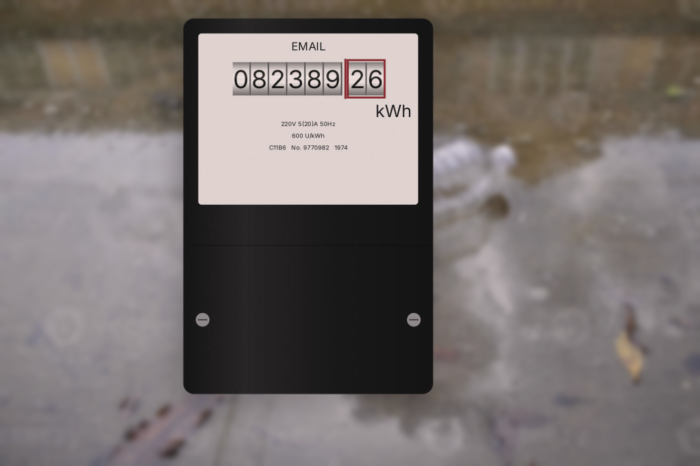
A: 82389.26kWh
